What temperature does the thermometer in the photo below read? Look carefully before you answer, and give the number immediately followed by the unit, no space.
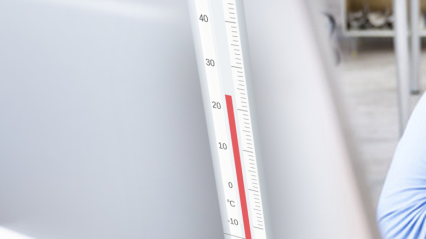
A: 23°C
